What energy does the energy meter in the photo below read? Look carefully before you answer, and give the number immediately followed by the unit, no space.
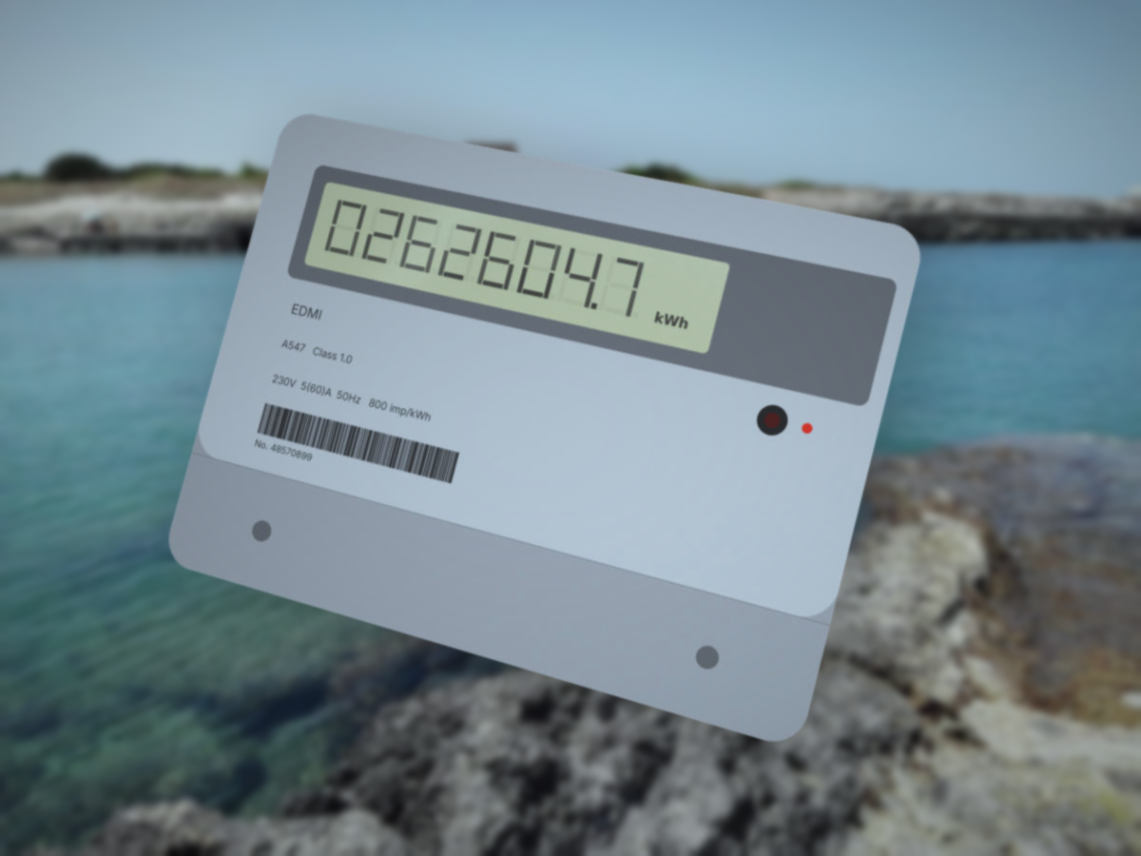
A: 262604.7kWh
